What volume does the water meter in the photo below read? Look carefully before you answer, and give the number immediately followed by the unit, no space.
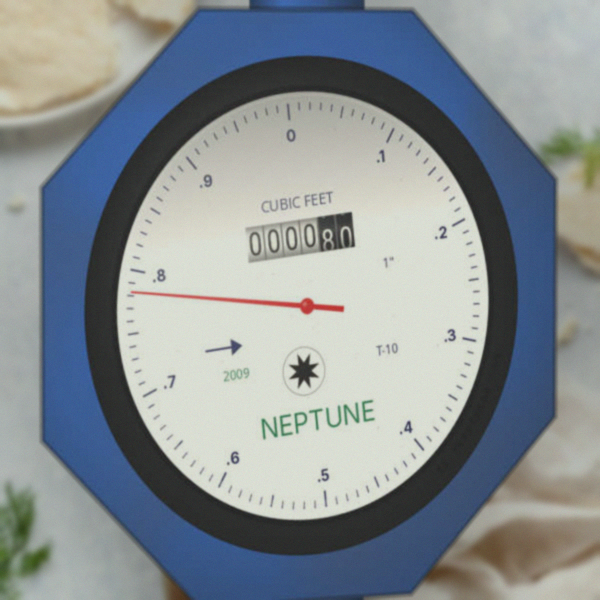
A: 79.78ft³
